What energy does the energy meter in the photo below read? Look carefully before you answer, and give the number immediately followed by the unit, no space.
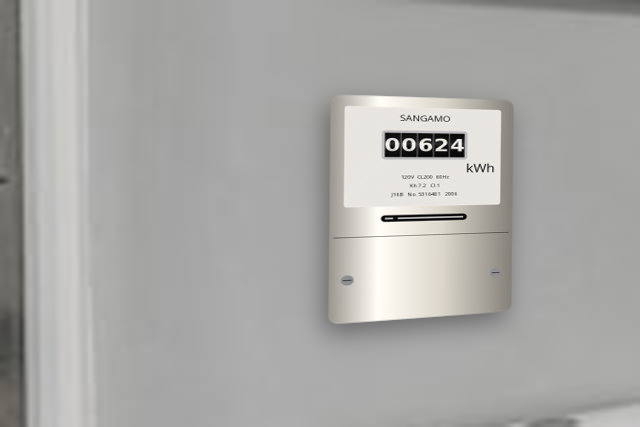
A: 624kWh
